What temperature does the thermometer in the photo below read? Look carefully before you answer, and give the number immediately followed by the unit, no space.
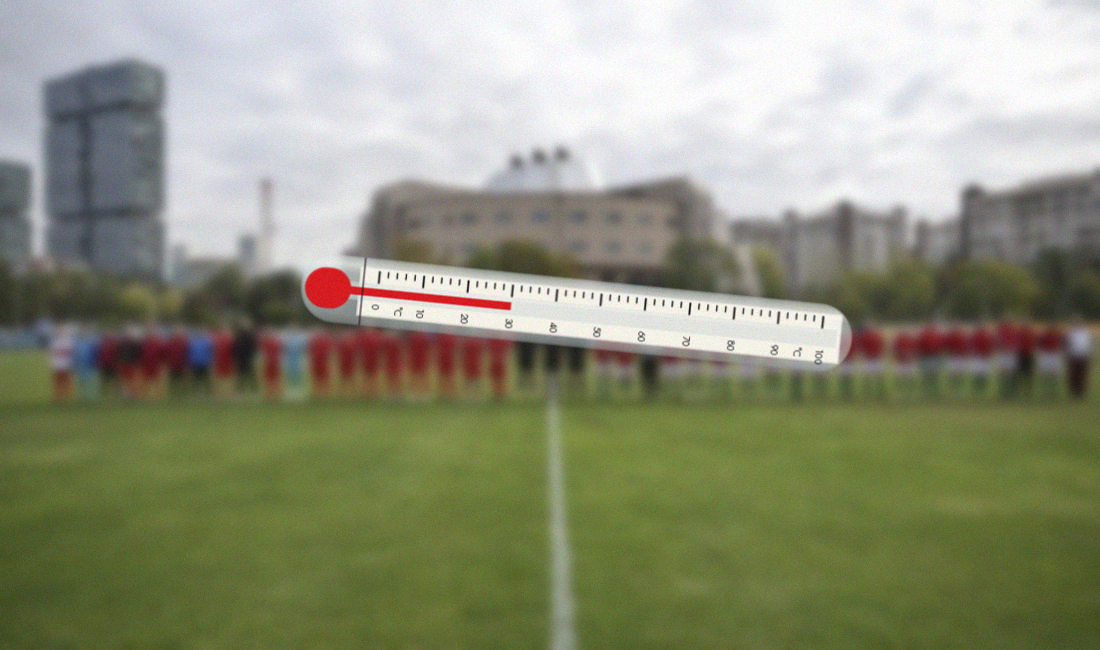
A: 30°C
